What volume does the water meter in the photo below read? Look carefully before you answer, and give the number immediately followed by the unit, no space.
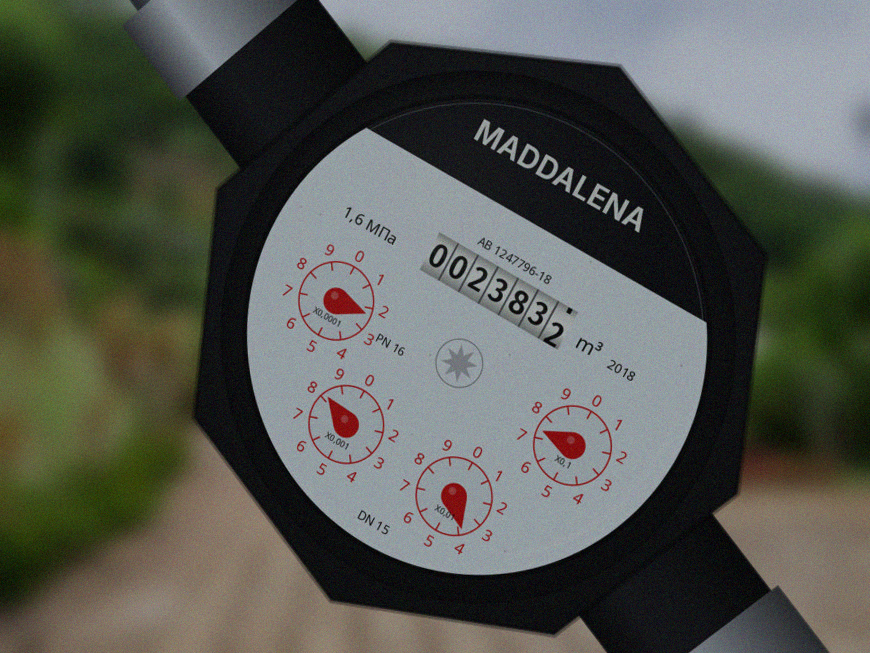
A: 23831.7382m³
